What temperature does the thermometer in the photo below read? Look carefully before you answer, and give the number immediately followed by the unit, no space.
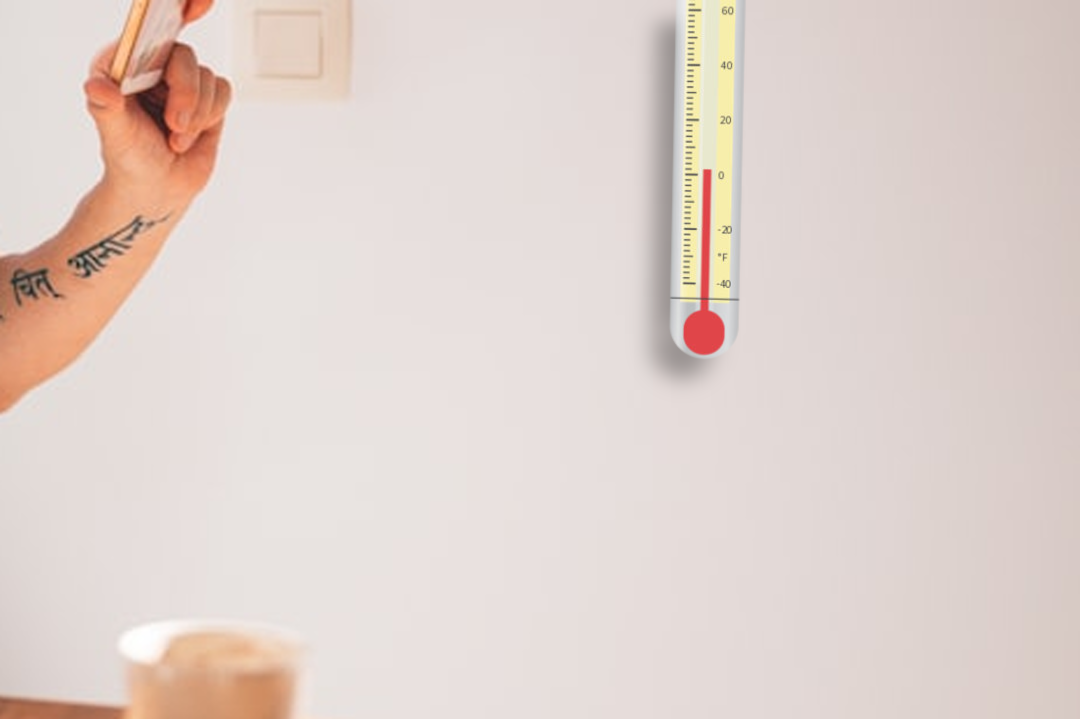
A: 2°F
